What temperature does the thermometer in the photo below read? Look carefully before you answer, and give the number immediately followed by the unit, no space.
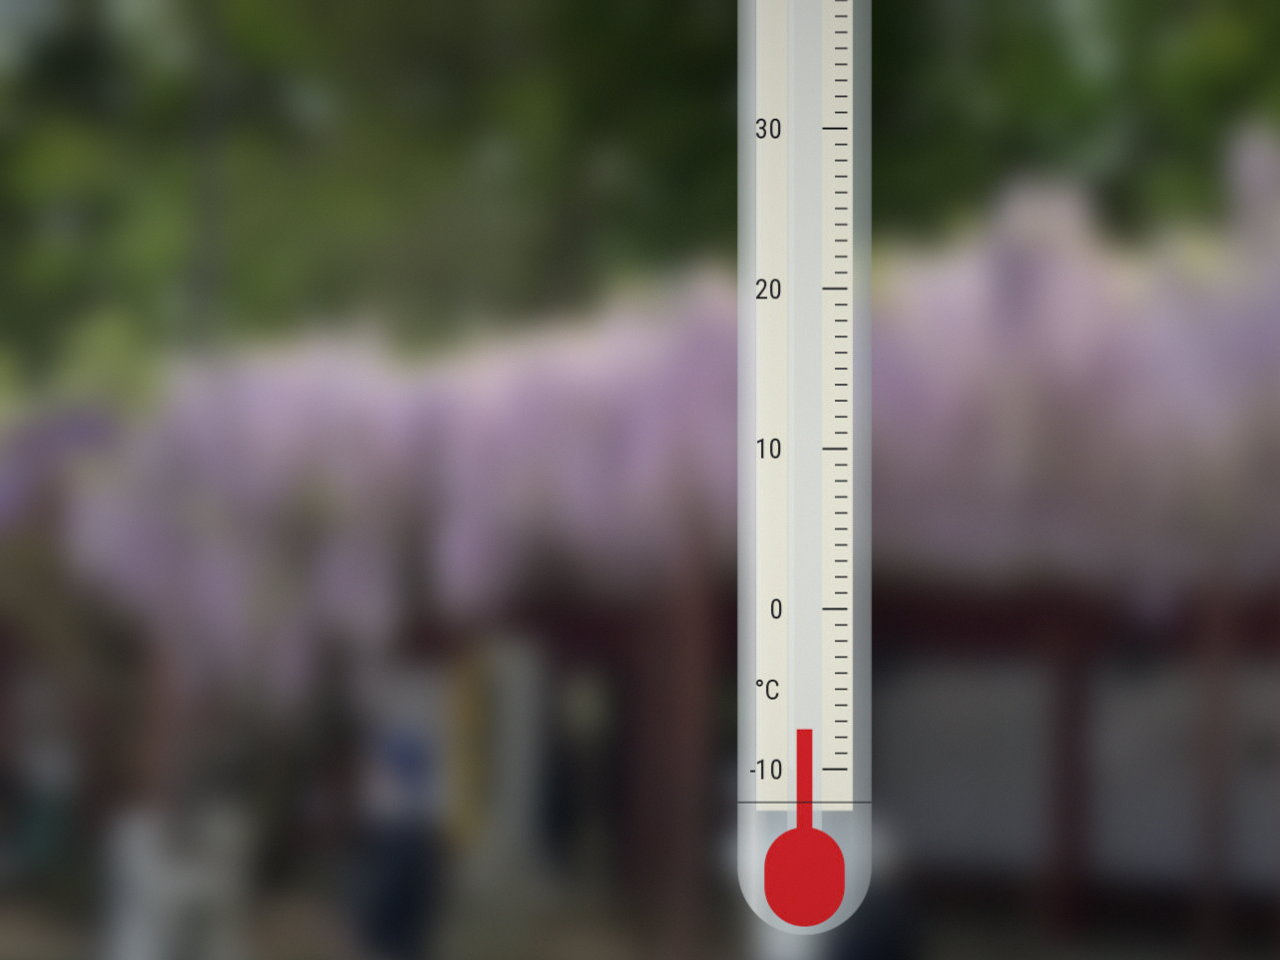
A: -7.5°C
